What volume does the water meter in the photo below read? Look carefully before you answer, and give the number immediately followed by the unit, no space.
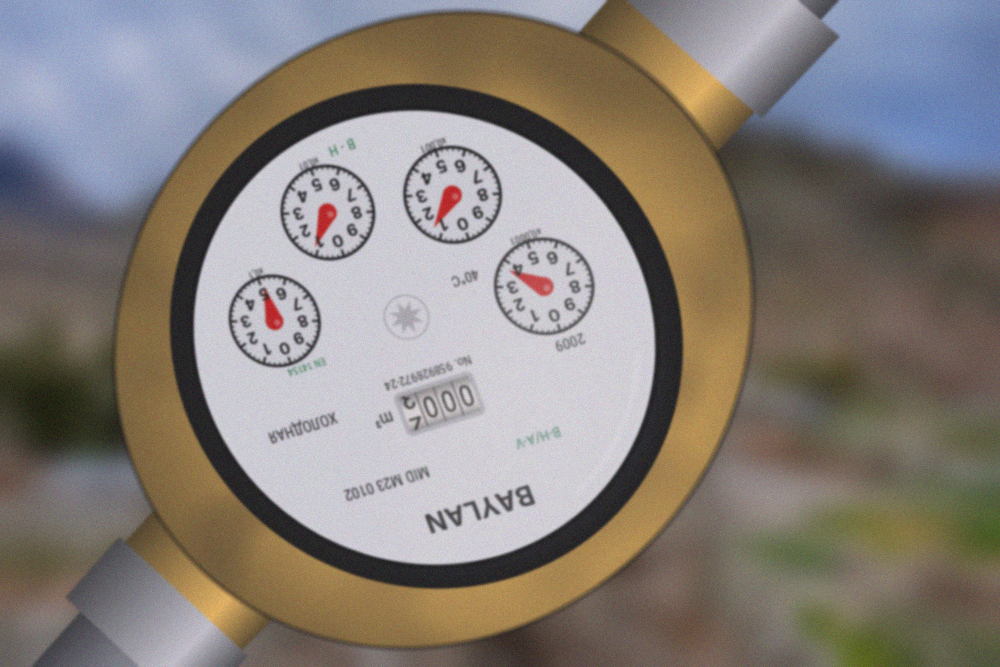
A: 2.5113m³
